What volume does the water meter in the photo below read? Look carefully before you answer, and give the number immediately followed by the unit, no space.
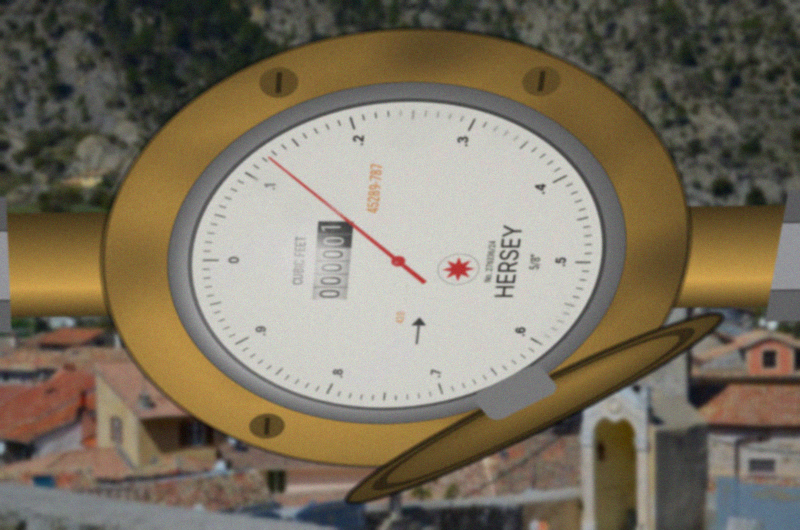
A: 1.12ft³
